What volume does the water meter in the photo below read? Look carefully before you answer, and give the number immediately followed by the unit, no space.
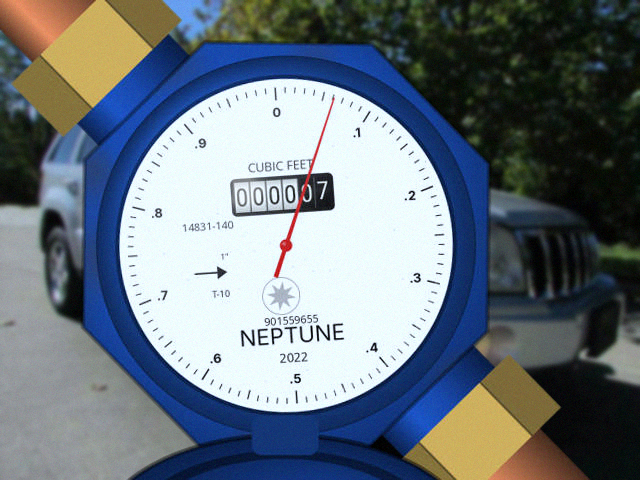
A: 7.06ft³
